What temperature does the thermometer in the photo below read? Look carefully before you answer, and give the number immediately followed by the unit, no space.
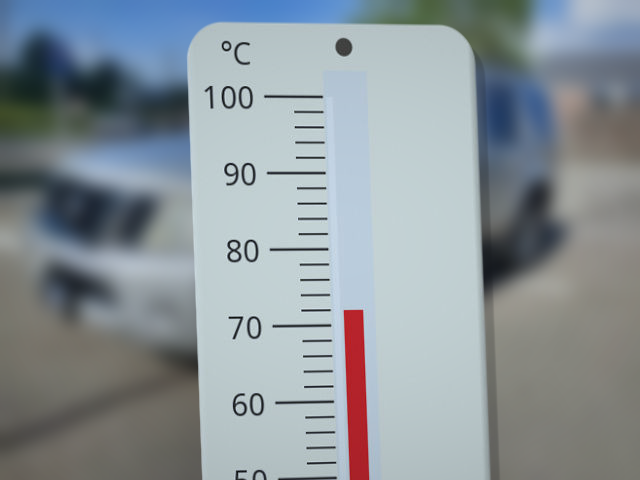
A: 72°C
